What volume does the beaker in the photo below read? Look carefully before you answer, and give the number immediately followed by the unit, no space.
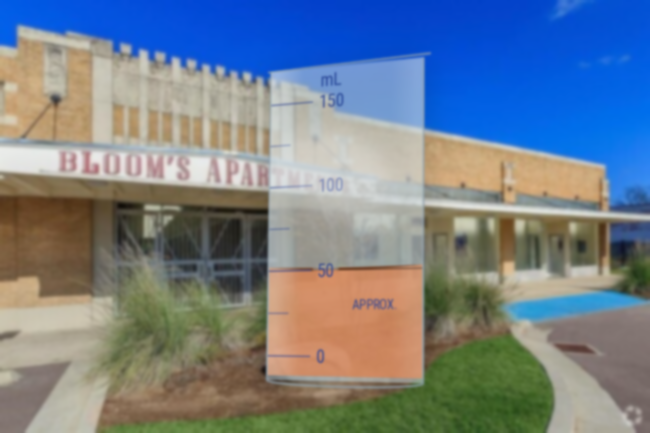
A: 50mL
